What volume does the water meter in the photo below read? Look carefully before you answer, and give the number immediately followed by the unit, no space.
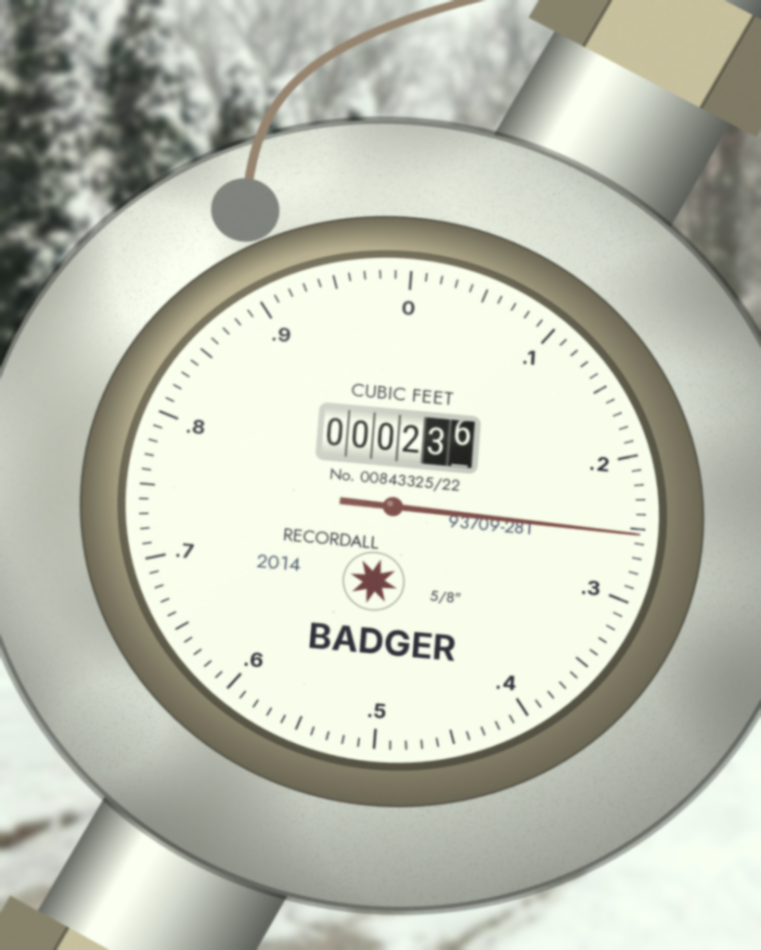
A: 236.25ft³
